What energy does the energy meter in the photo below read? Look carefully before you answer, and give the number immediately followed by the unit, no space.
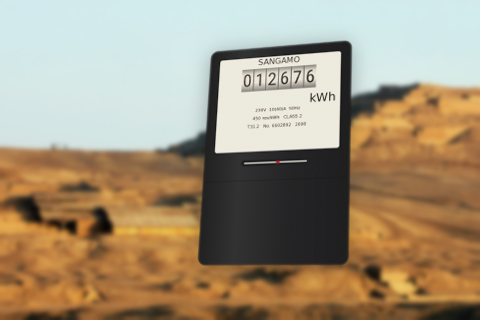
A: 12676kWh
